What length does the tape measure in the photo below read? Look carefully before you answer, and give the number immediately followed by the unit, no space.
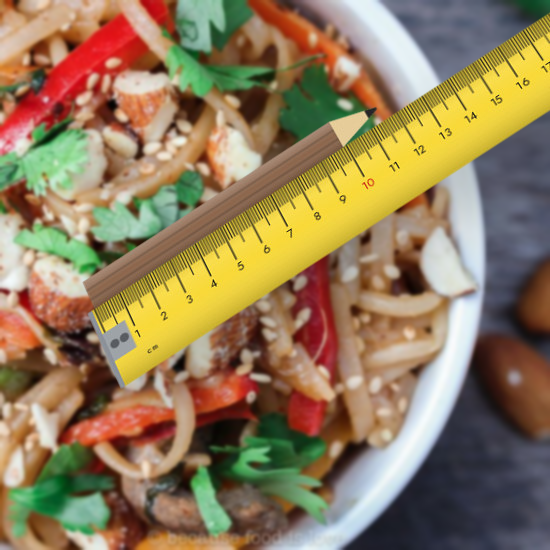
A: 11.5cm
